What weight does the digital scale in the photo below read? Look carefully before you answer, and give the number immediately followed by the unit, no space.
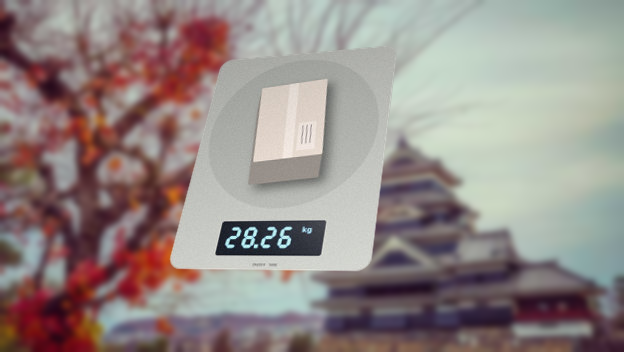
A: 28.26kg
